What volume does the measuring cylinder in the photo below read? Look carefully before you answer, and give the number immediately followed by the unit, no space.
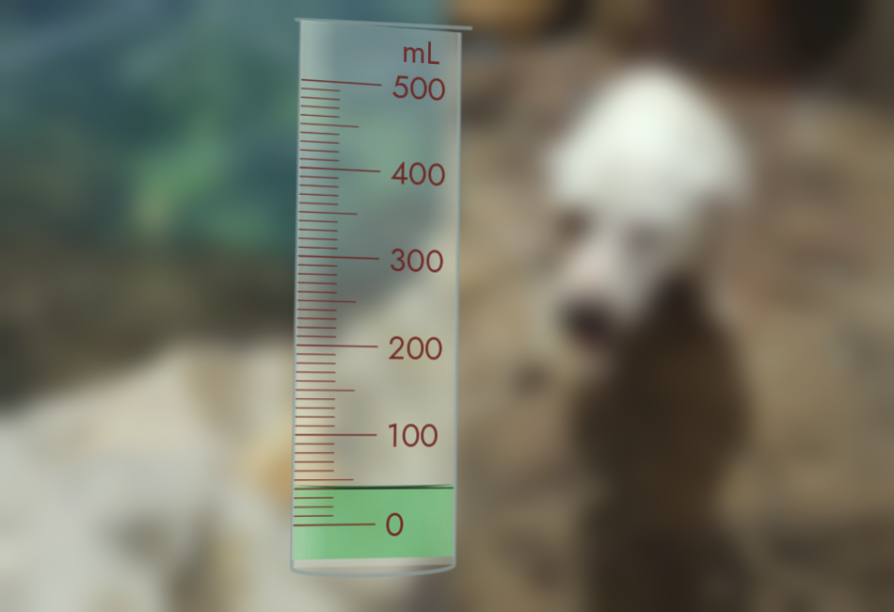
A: 40mL
